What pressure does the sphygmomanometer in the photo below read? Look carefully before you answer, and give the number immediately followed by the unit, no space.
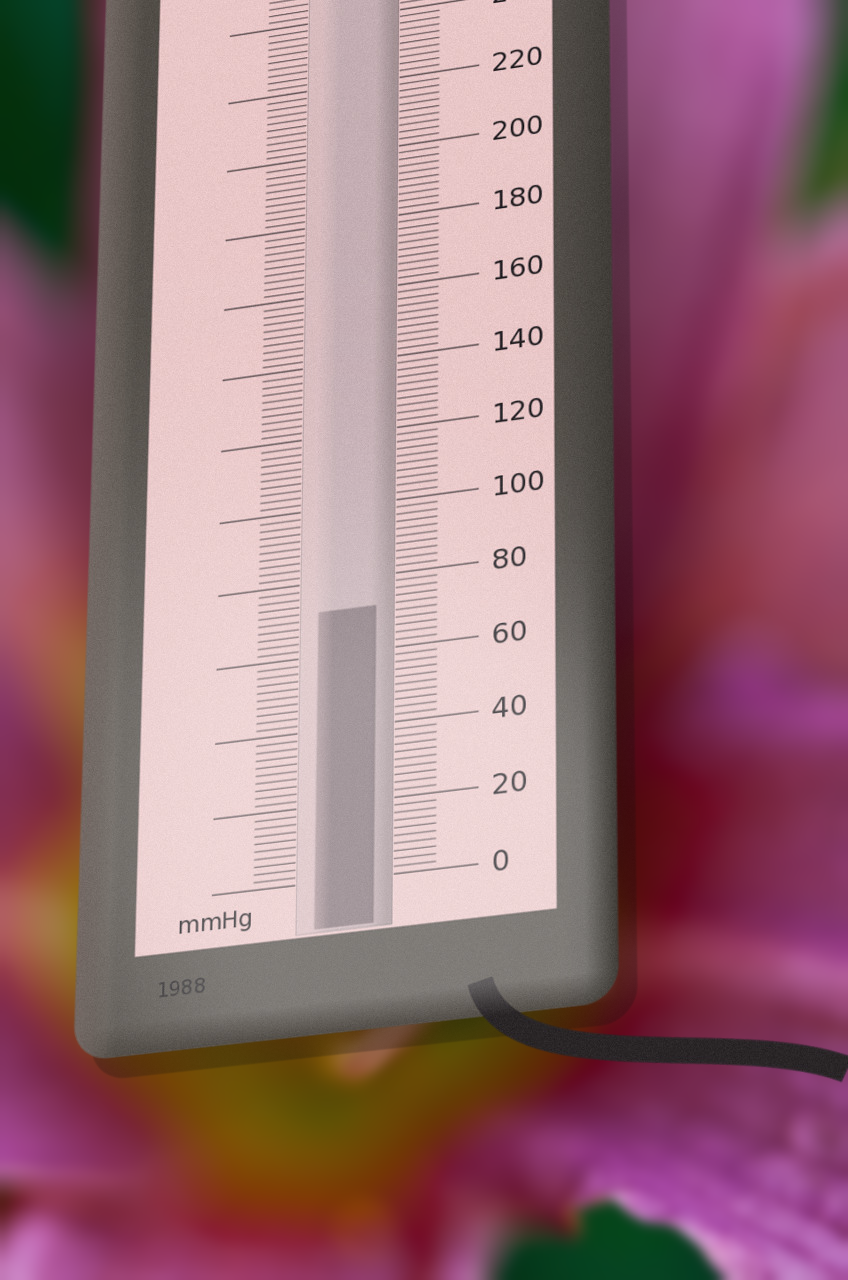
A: 72mmHg
